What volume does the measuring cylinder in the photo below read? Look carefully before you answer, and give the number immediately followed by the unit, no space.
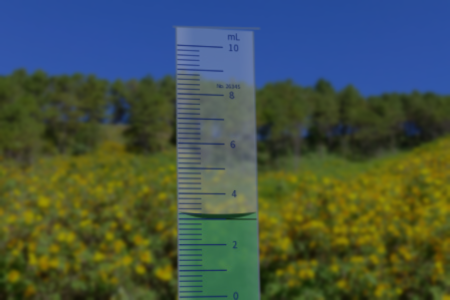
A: 3mL
